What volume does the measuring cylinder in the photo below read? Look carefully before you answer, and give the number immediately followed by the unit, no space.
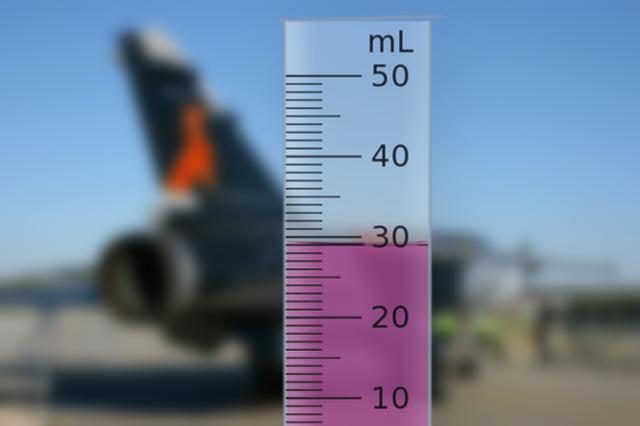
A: 29mL
